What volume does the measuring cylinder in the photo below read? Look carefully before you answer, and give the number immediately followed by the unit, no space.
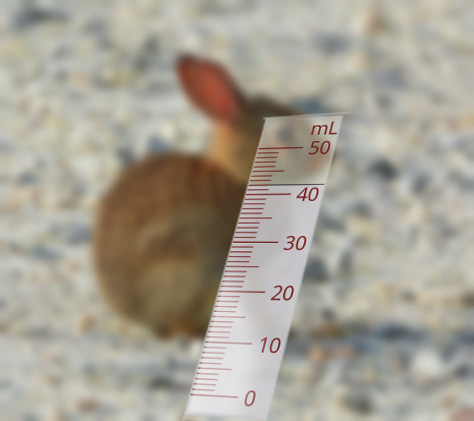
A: 42mL
